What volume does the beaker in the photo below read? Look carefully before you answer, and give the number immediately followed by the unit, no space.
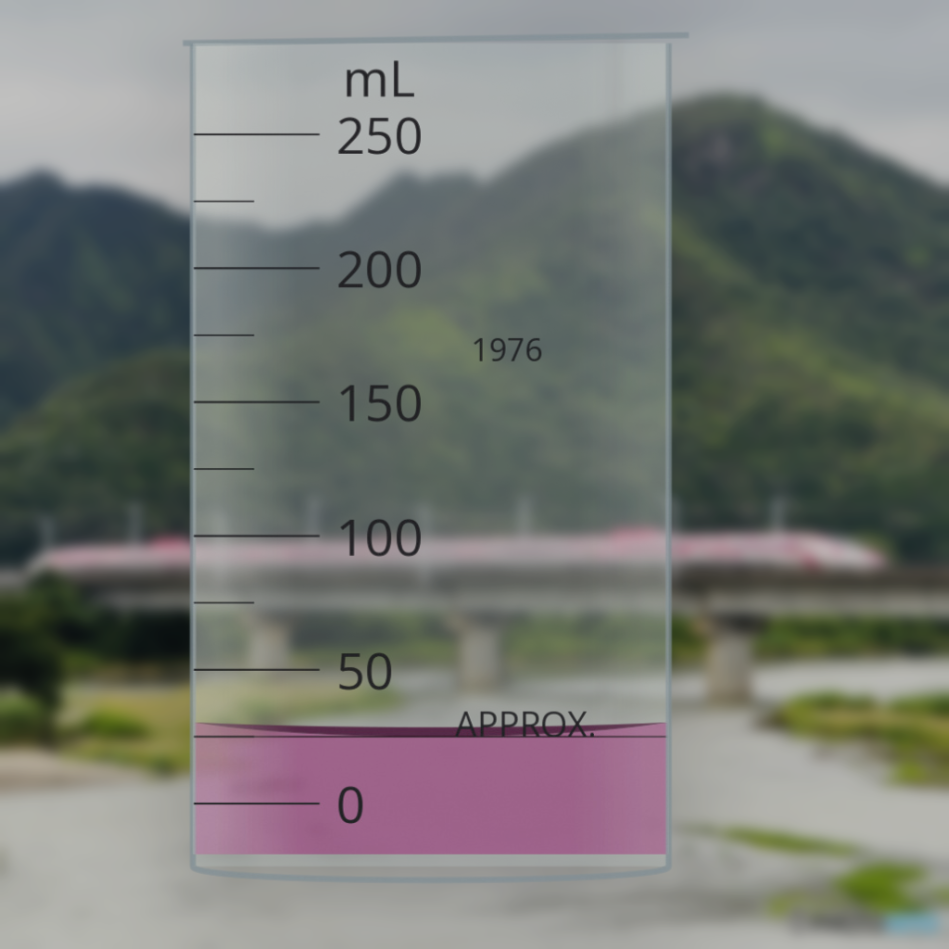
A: 25mL
